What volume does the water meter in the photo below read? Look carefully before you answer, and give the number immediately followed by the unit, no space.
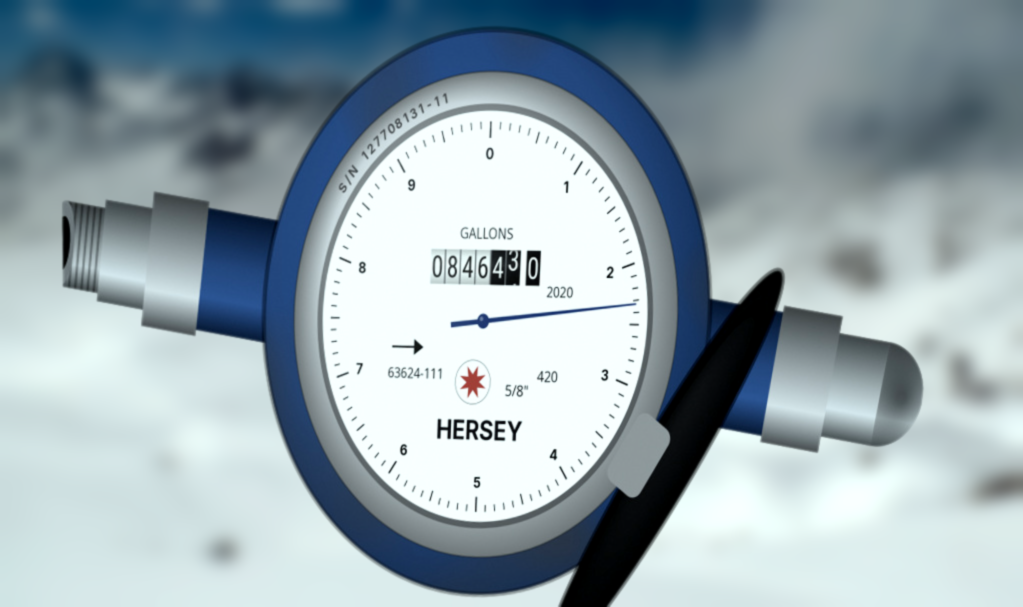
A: 846432.3gal
